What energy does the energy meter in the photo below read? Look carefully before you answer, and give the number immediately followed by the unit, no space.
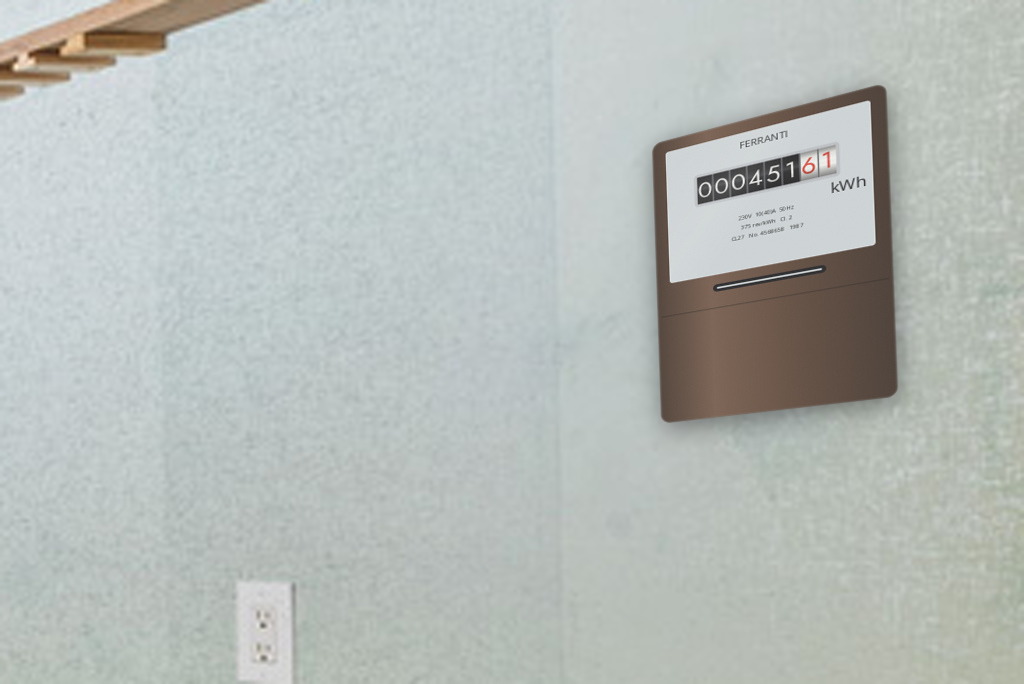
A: 451.61kWh
